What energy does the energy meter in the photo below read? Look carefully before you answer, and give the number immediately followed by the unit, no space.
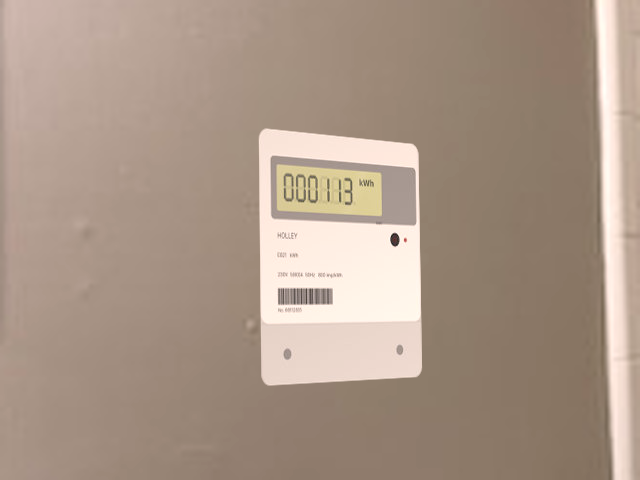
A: 113kWh
